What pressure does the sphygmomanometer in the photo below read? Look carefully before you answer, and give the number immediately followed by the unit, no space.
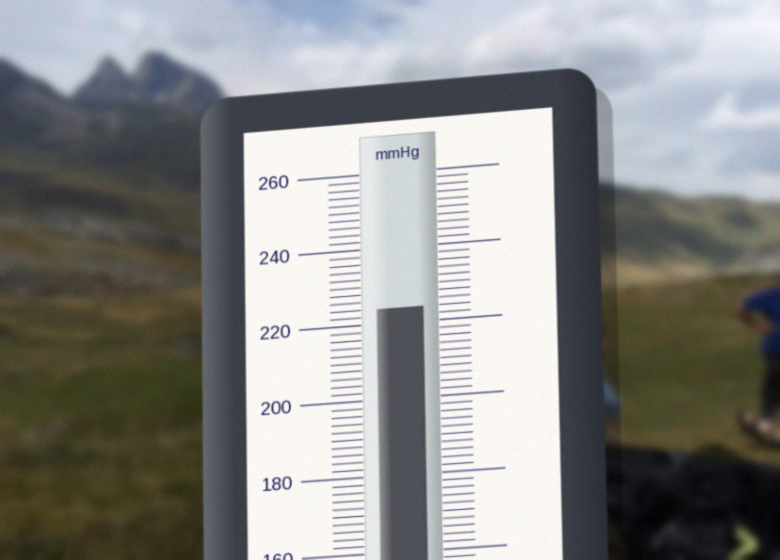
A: 224mmHg
